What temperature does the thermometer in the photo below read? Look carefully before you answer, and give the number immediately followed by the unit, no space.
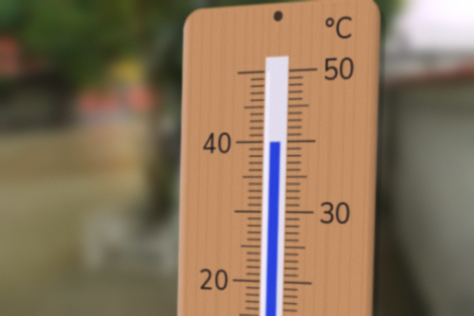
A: 40°C
